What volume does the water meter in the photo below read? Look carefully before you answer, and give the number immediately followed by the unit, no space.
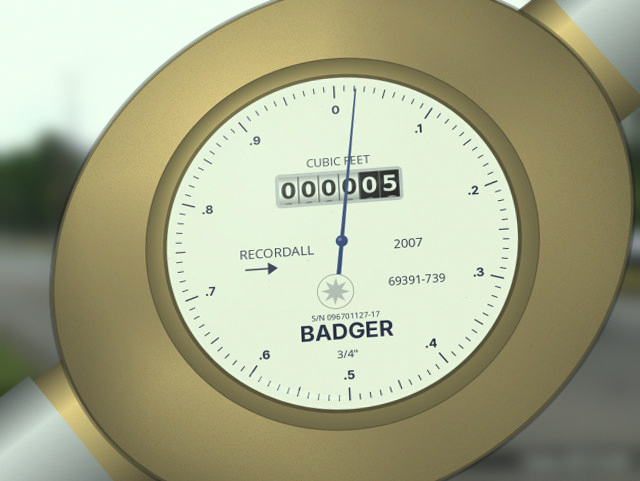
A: 5.02ft³
